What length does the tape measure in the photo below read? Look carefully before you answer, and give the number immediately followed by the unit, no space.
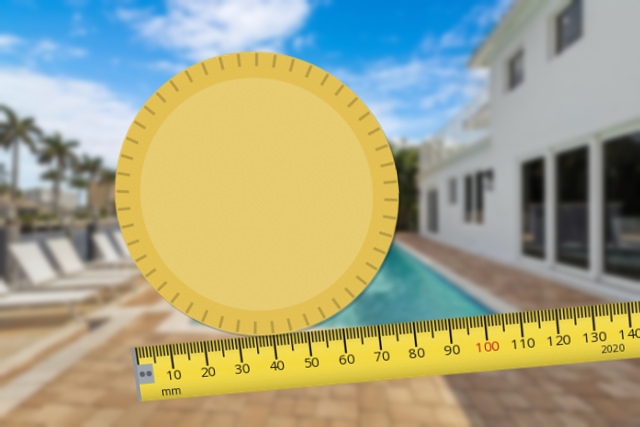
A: 80mm
